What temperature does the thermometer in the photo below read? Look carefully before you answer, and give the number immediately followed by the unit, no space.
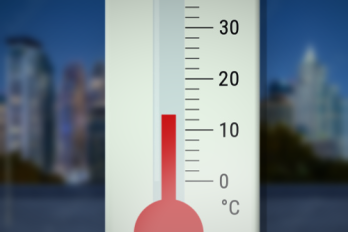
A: 13°C
